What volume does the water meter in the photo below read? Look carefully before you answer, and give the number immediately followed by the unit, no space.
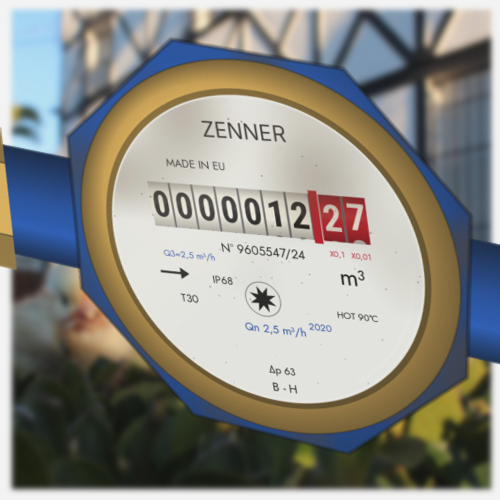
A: 12.27m³
